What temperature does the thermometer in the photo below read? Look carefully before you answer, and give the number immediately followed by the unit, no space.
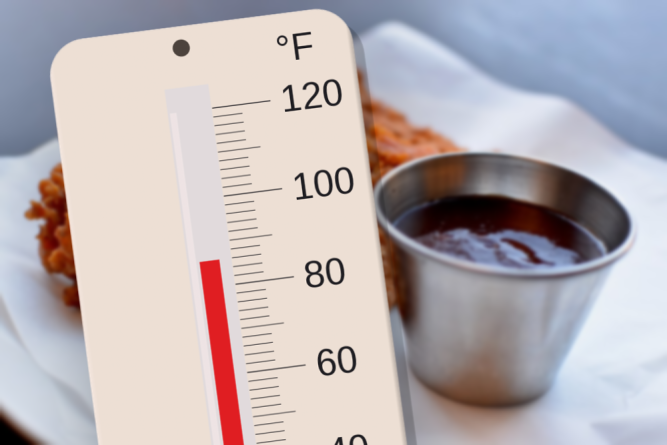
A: 86°F
